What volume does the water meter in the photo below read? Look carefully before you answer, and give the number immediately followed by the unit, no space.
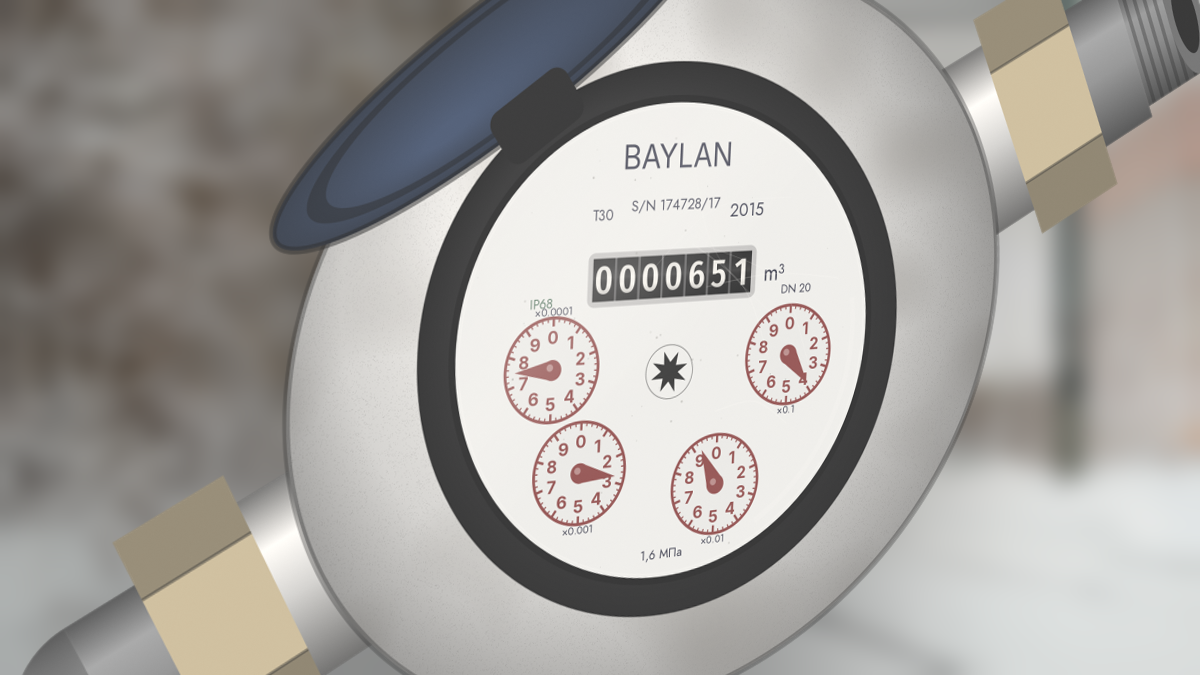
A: 651.3927m³
